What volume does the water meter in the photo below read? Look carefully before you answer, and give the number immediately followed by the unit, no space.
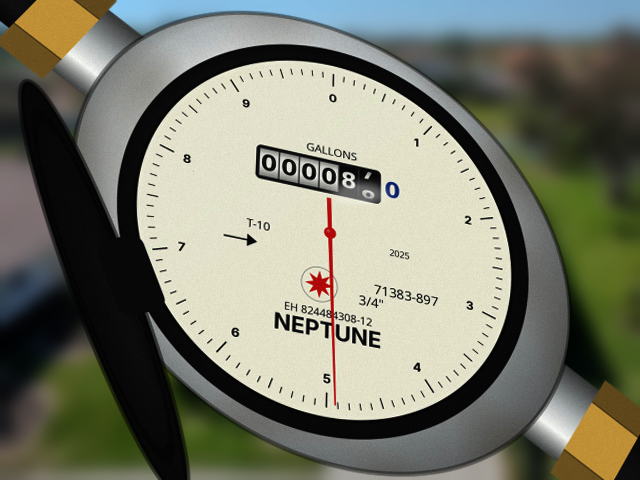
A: 874.9gal
